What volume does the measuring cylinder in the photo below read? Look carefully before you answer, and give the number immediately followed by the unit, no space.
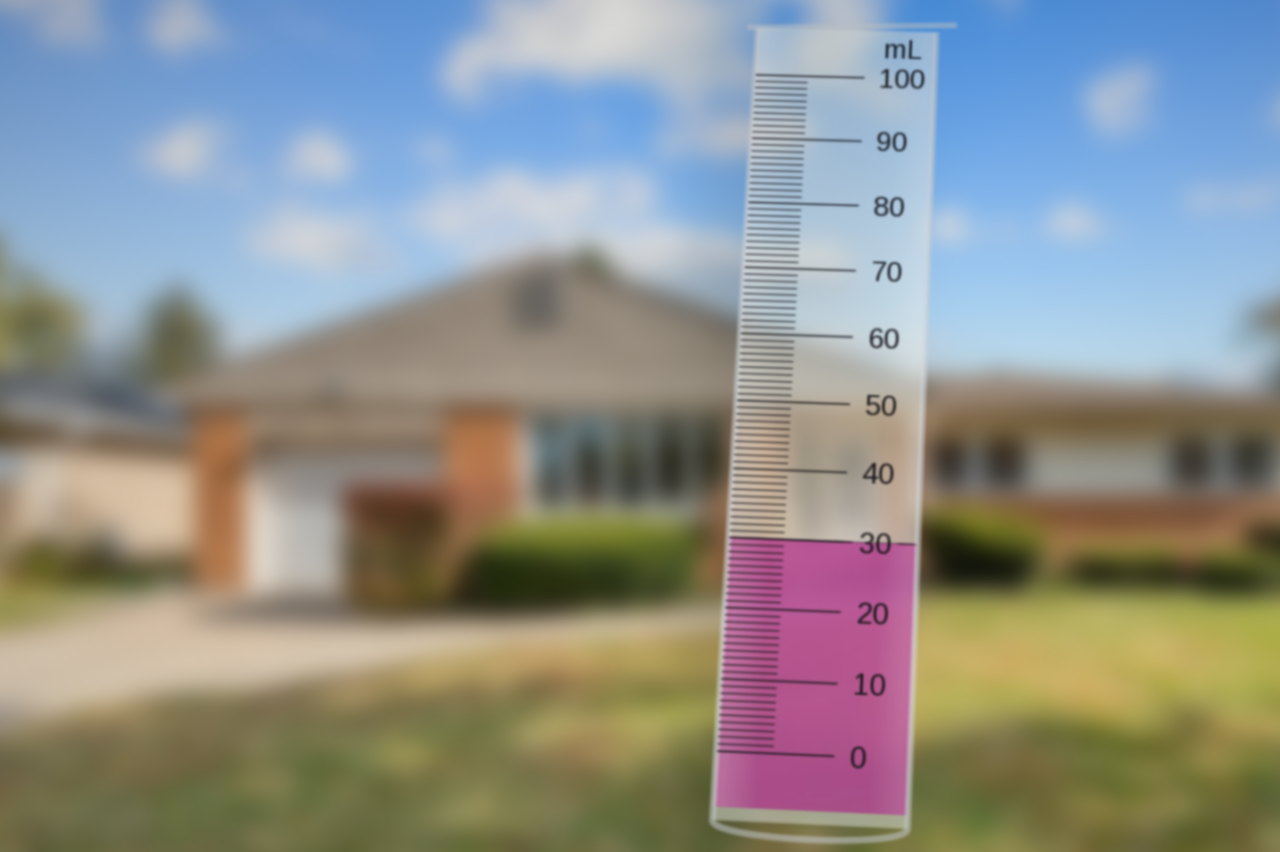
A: 30mL
